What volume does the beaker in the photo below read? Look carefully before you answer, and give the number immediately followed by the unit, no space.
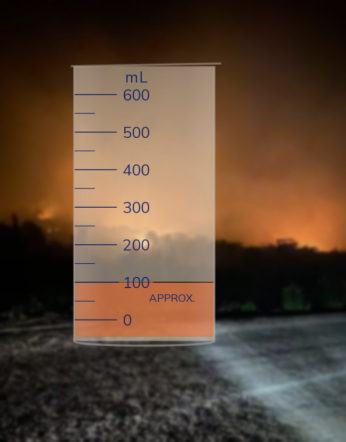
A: 100mL
